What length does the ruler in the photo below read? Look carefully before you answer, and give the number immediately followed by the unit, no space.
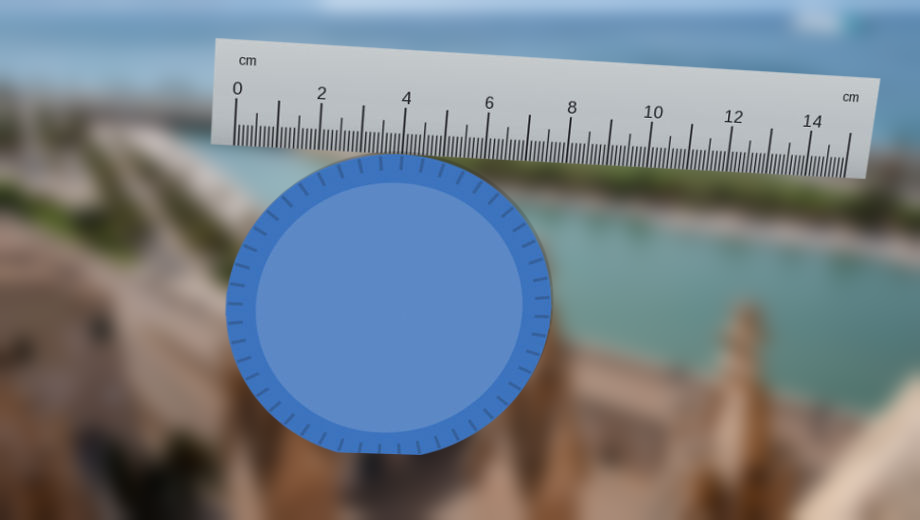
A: 8cm
